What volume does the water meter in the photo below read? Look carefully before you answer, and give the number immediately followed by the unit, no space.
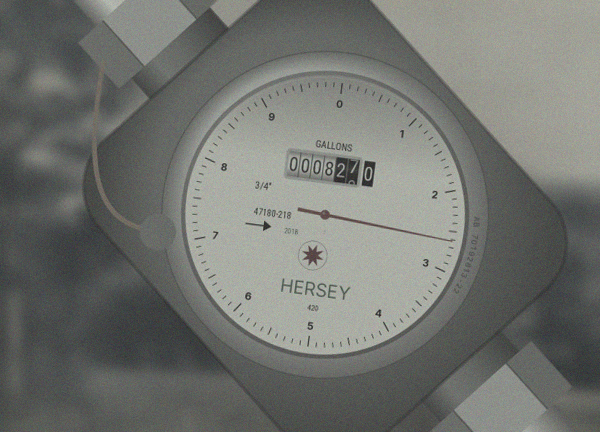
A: 8272.6gal
